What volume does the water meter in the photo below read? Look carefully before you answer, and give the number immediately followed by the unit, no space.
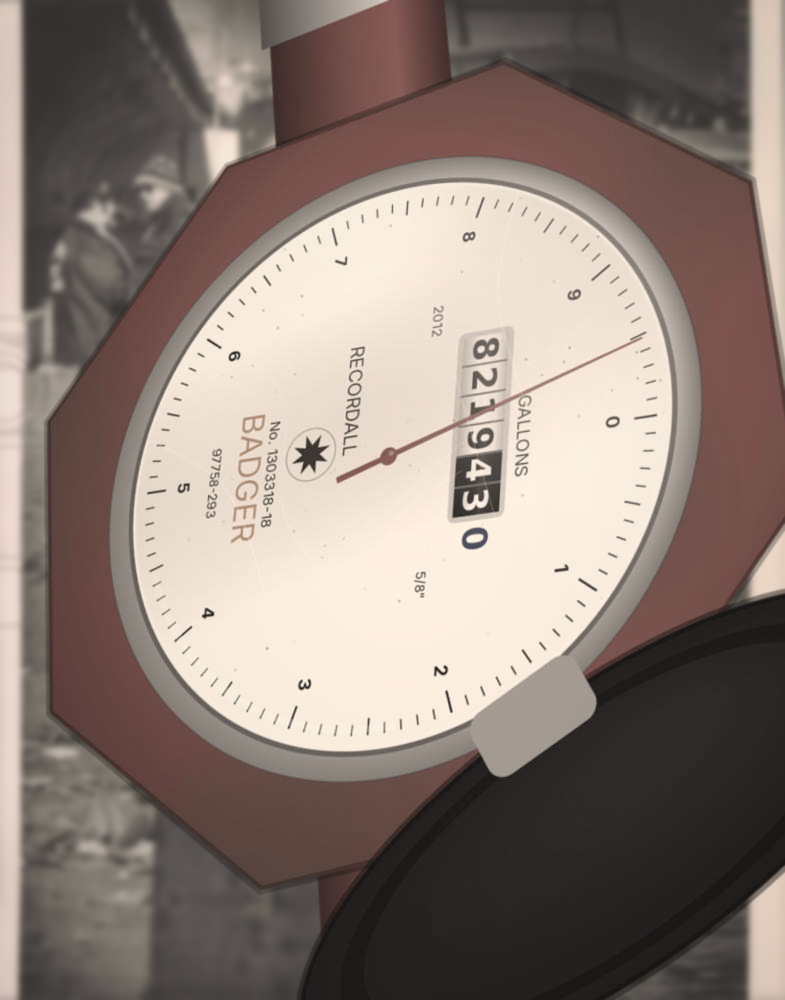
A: 8219429.5gal
